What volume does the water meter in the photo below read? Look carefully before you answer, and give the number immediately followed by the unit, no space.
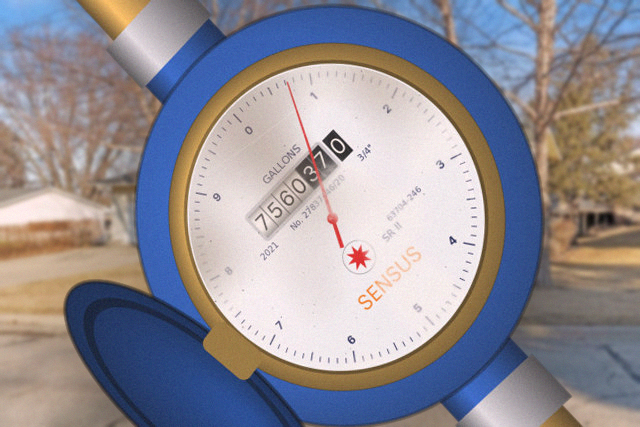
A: 7560370.7gal
